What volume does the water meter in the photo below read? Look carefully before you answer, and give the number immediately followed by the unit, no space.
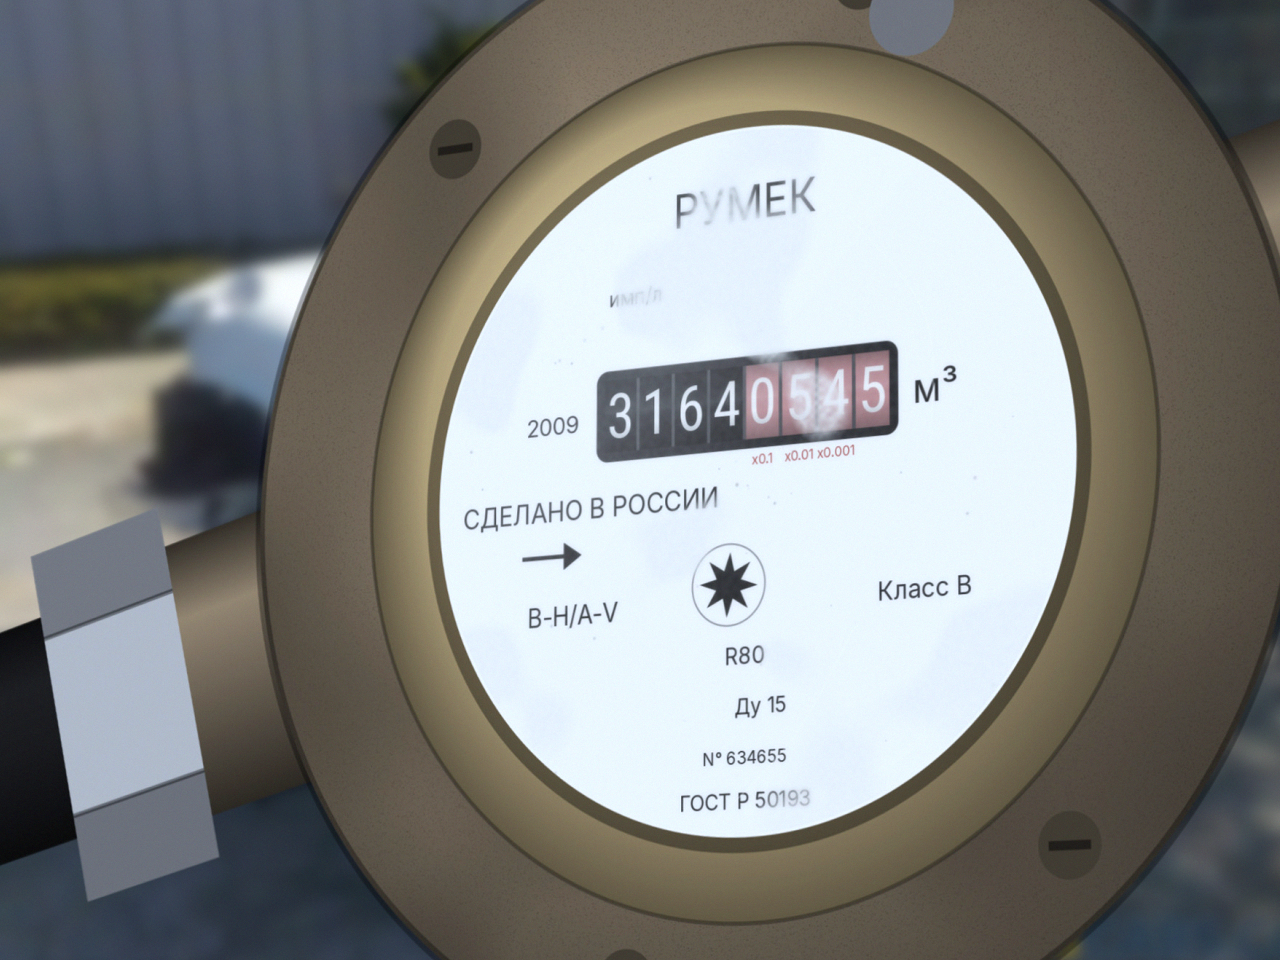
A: 3164.0545m³
